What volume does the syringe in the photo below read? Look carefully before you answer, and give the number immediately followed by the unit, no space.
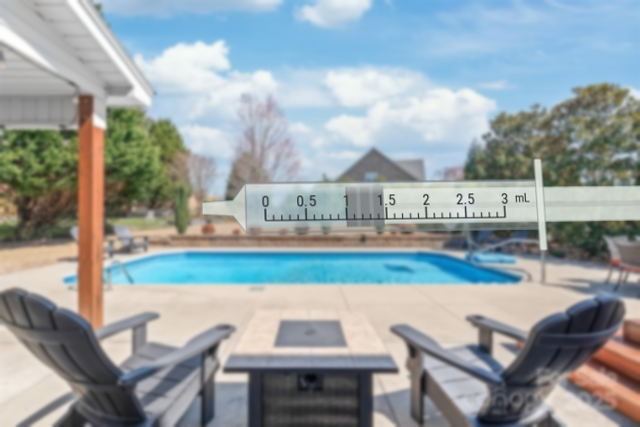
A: 1mL
